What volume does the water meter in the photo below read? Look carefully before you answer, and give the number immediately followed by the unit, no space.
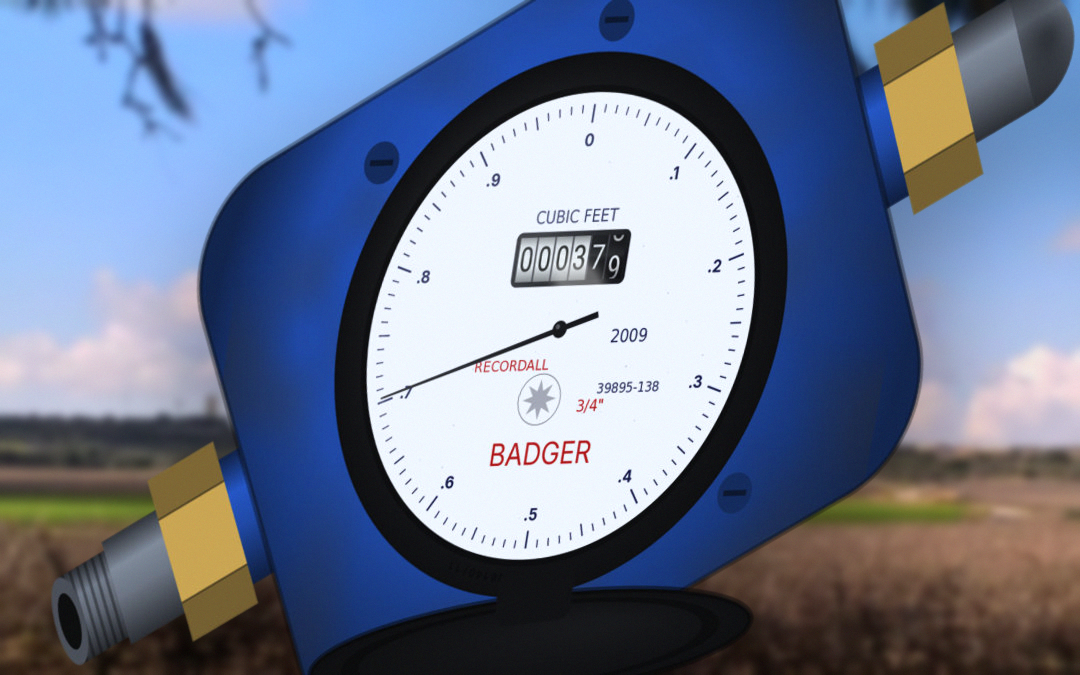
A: 378.70ft³
